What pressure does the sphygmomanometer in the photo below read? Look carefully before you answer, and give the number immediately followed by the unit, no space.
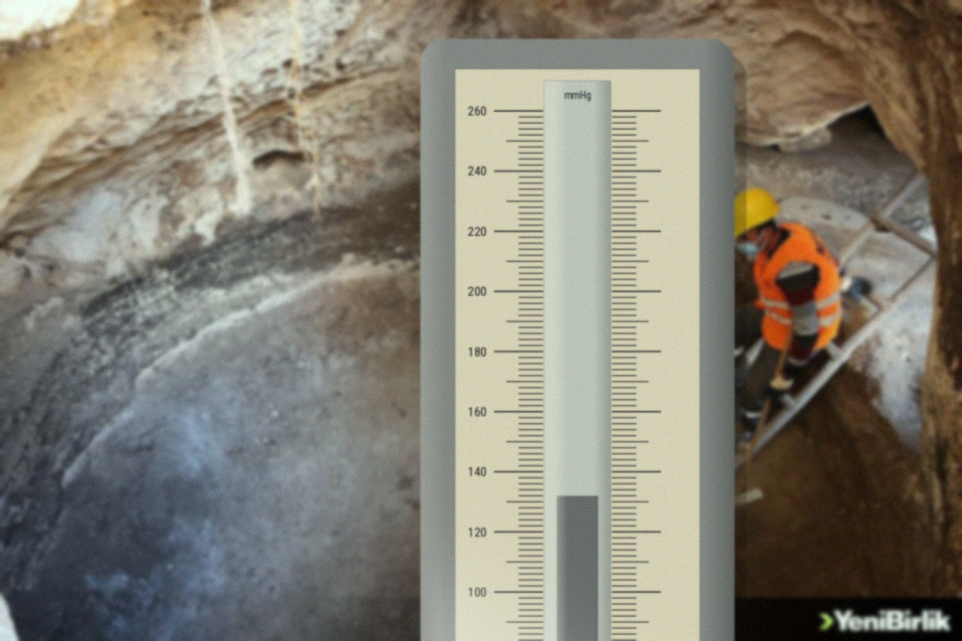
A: 132mmHg
